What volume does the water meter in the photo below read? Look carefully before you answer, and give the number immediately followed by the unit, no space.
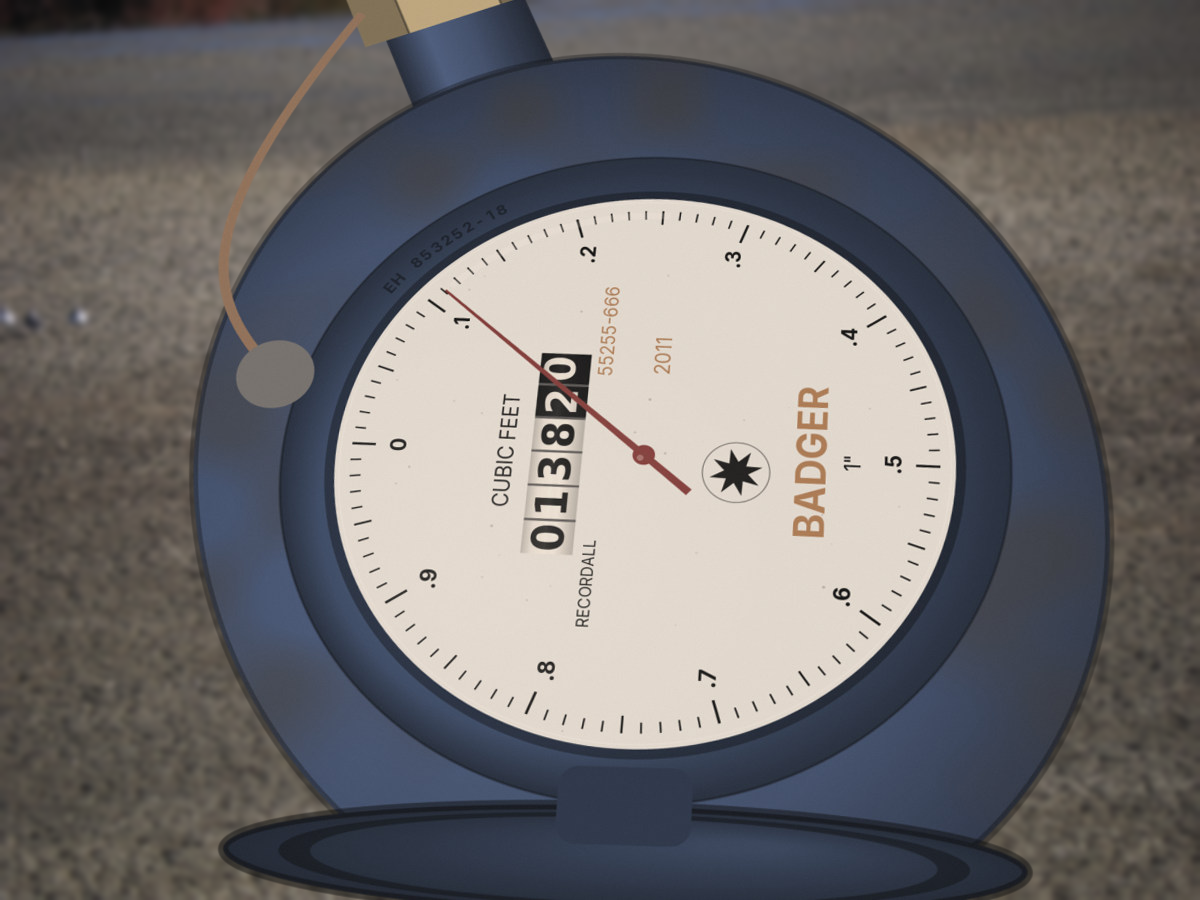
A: 13820.11ft³
